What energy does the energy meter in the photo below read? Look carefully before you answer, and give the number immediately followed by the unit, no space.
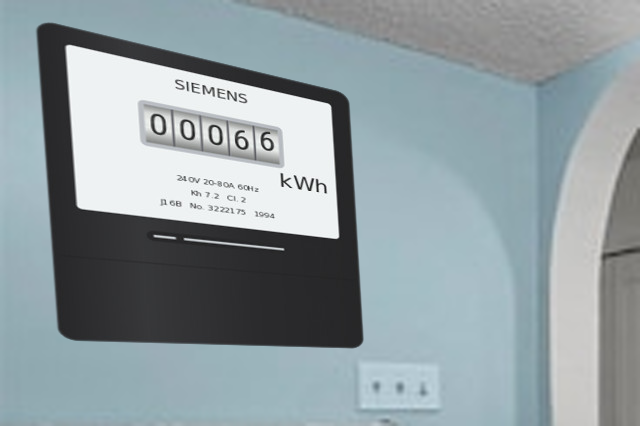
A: 66kWh
